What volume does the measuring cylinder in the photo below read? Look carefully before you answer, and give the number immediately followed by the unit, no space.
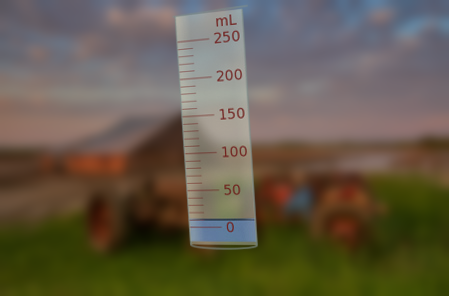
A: 10mL
